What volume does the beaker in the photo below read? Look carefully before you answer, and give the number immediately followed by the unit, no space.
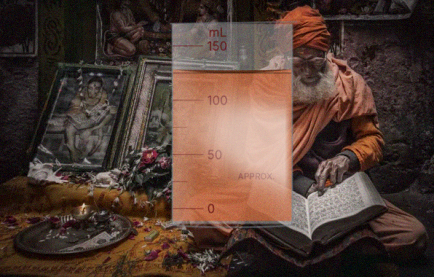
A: 125mL
